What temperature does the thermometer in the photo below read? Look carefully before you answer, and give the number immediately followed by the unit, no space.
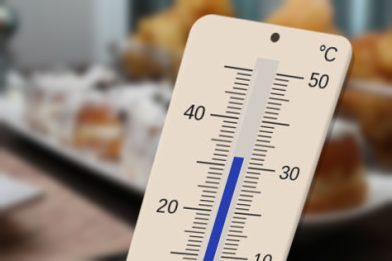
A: 32°C
